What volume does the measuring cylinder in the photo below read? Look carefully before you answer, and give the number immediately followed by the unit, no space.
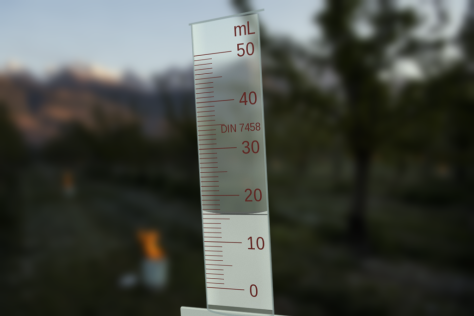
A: 16mL
